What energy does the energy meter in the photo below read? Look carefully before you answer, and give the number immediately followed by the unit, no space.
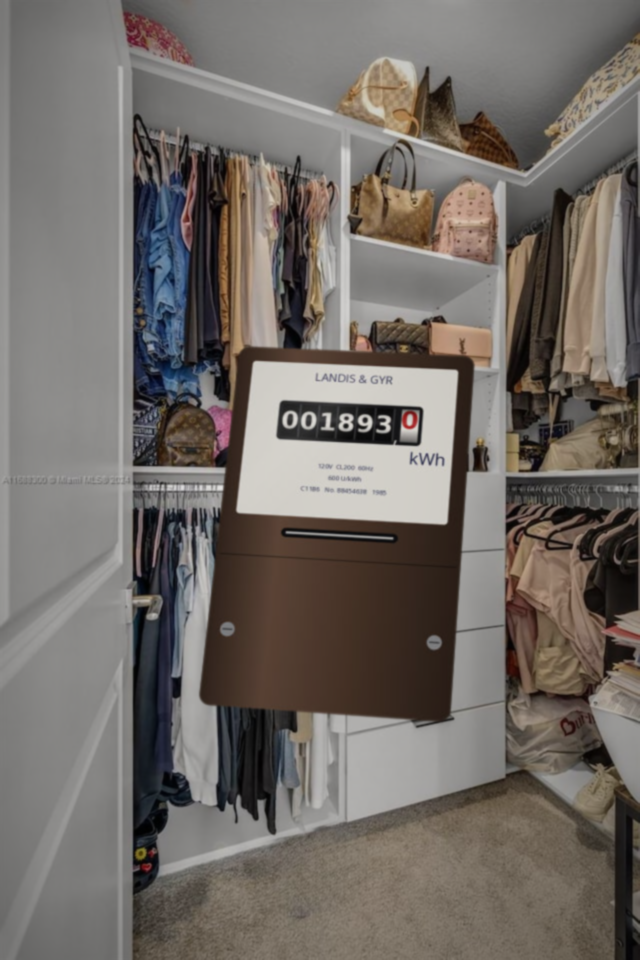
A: 1893.0kWh
